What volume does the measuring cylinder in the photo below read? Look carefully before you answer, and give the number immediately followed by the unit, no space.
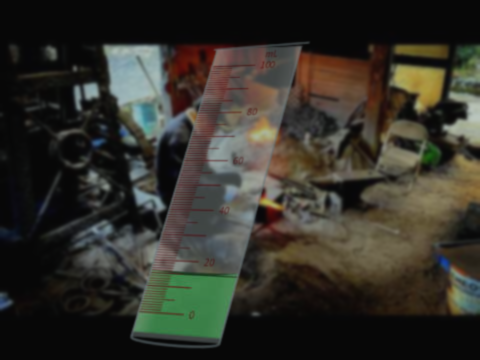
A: 15mL
